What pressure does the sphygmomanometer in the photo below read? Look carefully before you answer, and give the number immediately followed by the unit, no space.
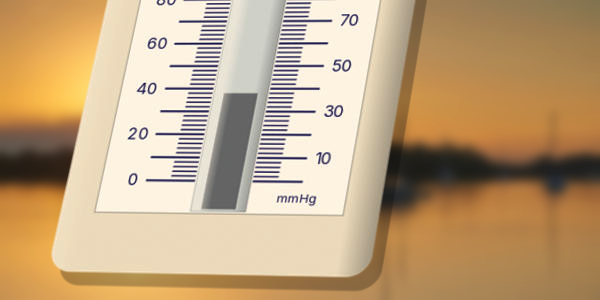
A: 38mmHg
